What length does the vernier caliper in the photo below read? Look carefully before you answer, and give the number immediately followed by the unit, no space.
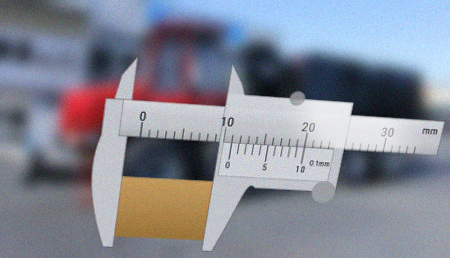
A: 11.0mm
